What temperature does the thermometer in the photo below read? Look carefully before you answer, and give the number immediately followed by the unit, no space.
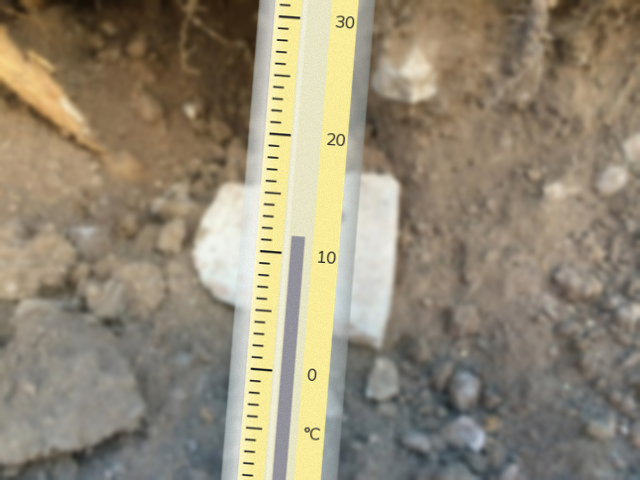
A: 11.5°C
